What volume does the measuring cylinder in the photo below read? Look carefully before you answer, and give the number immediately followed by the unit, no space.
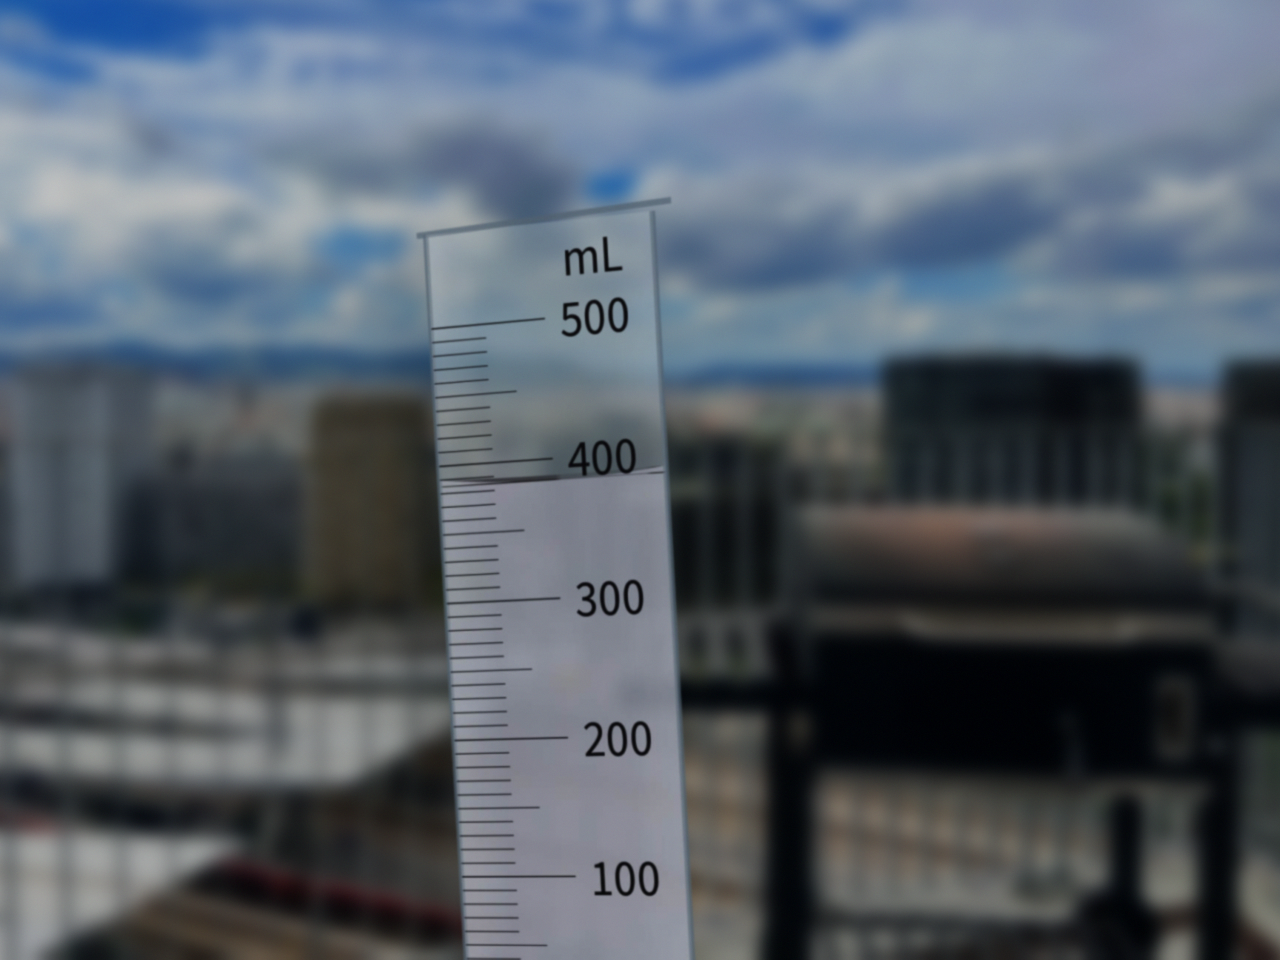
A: 385mL
